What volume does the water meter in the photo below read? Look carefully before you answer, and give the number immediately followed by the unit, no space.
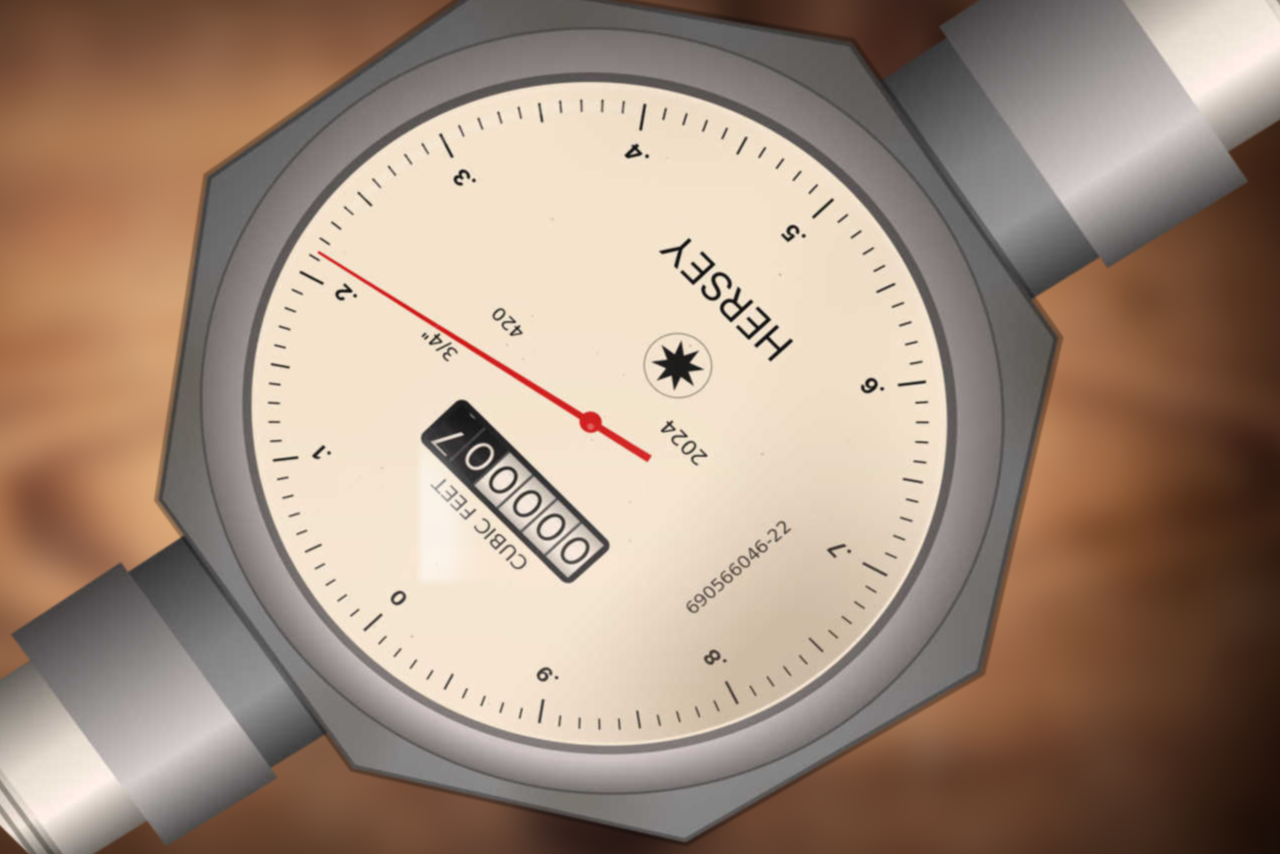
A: 7.21ft³
